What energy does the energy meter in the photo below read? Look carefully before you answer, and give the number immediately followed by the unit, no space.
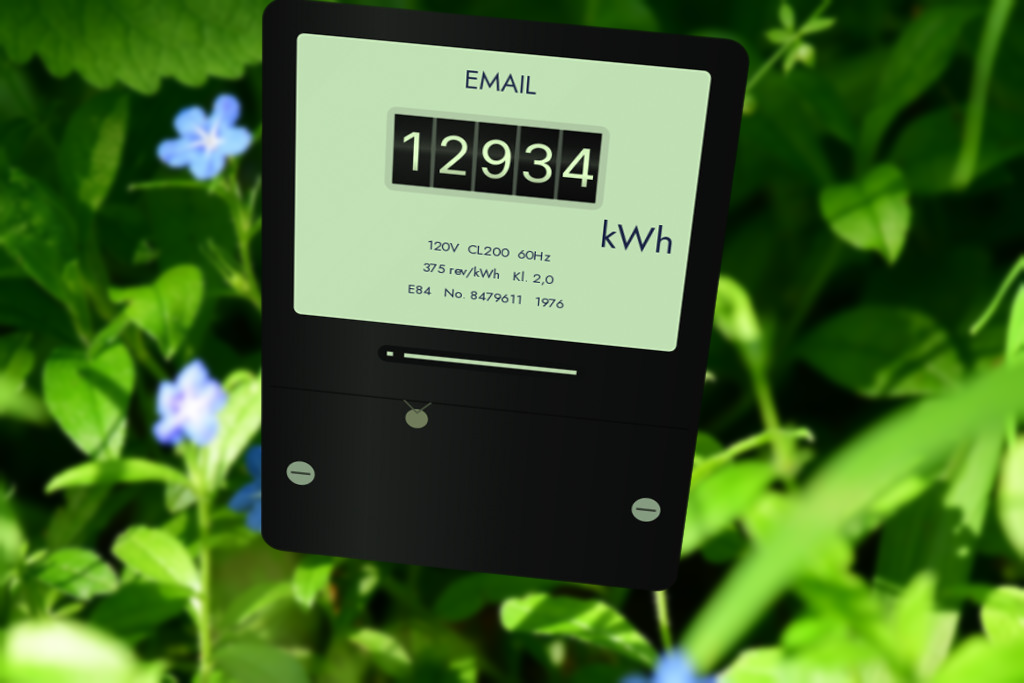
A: 12934kWh
